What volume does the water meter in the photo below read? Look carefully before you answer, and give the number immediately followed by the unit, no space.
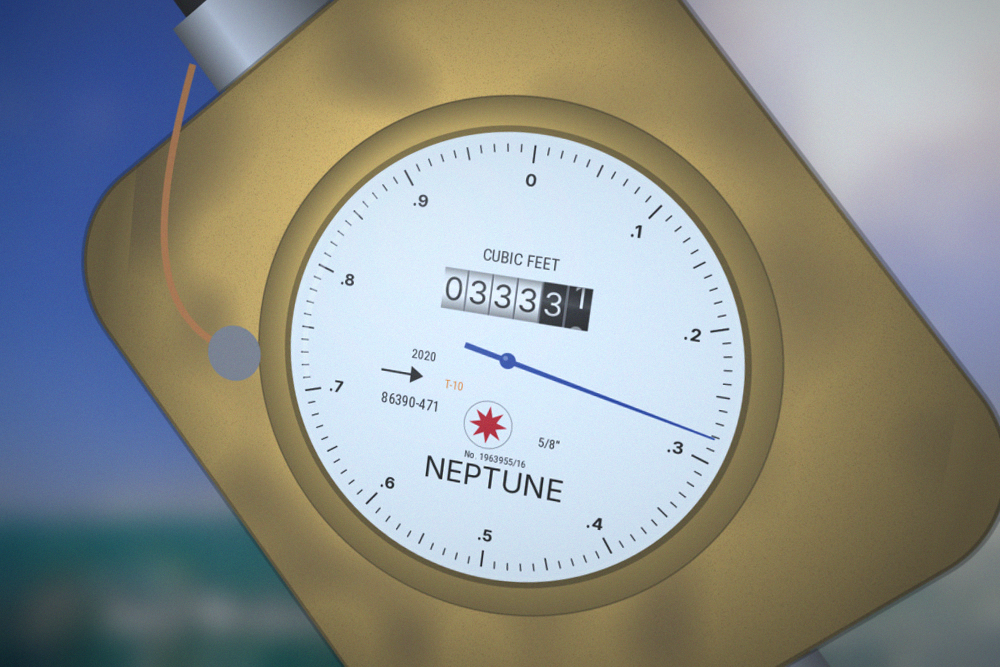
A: 33331.28ft³
